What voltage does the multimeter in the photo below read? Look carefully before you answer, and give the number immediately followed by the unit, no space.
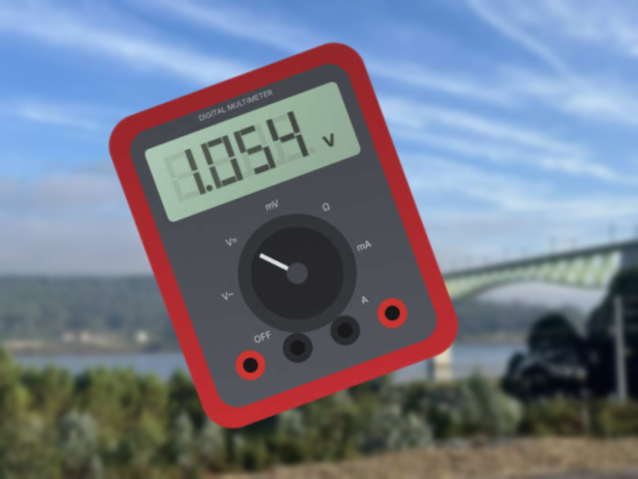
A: 1.054V
